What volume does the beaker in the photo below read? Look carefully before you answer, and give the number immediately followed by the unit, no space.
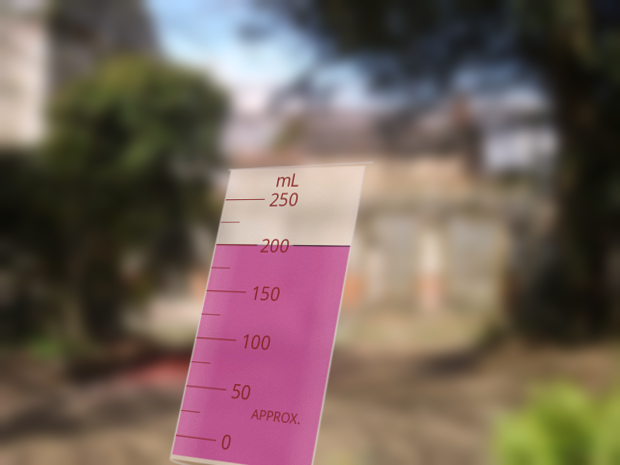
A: 200mL
